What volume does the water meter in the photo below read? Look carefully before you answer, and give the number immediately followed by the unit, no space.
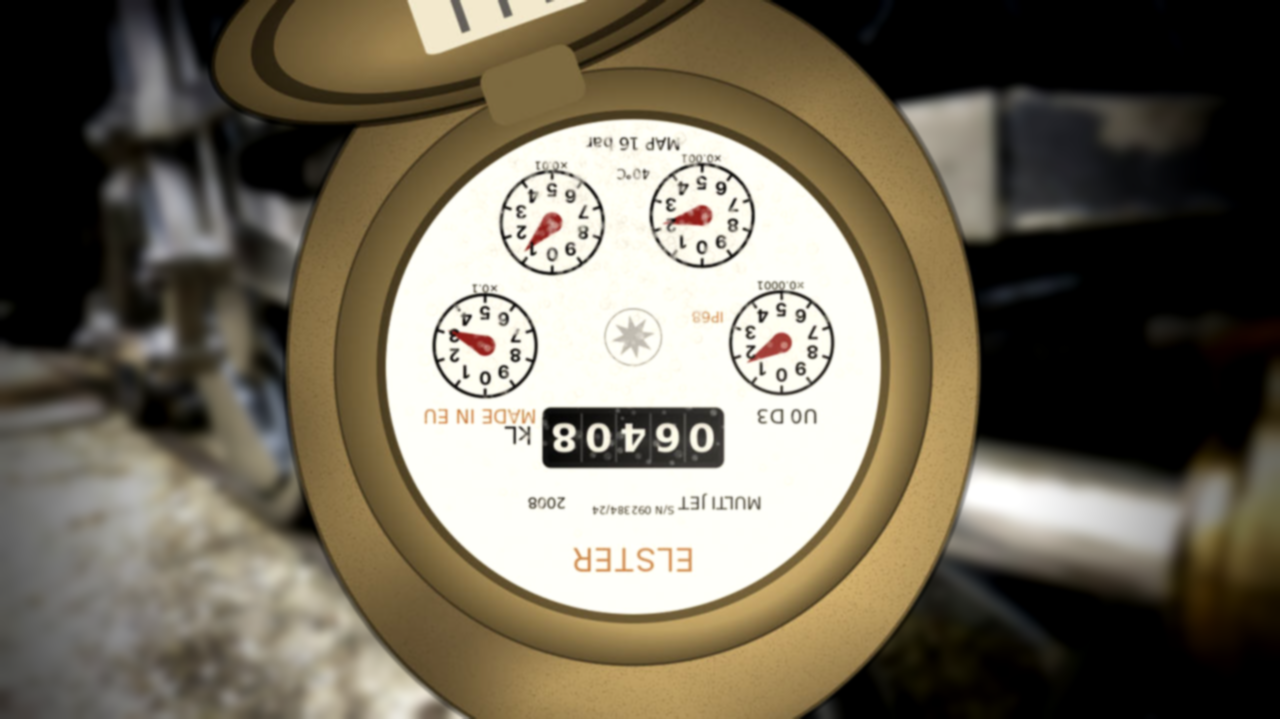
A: 6408.3121kL
